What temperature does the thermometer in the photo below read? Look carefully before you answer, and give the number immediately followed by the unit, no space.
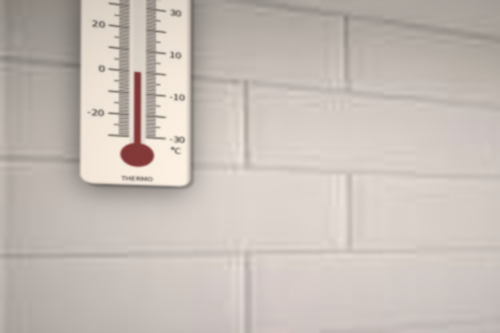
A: 0°C
